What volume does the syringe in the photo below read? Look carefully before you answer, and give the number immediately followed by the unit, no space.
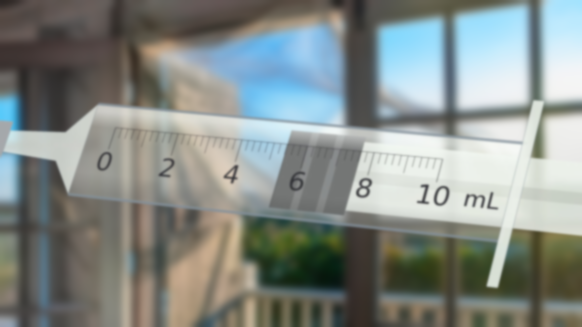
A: 5.4mL
